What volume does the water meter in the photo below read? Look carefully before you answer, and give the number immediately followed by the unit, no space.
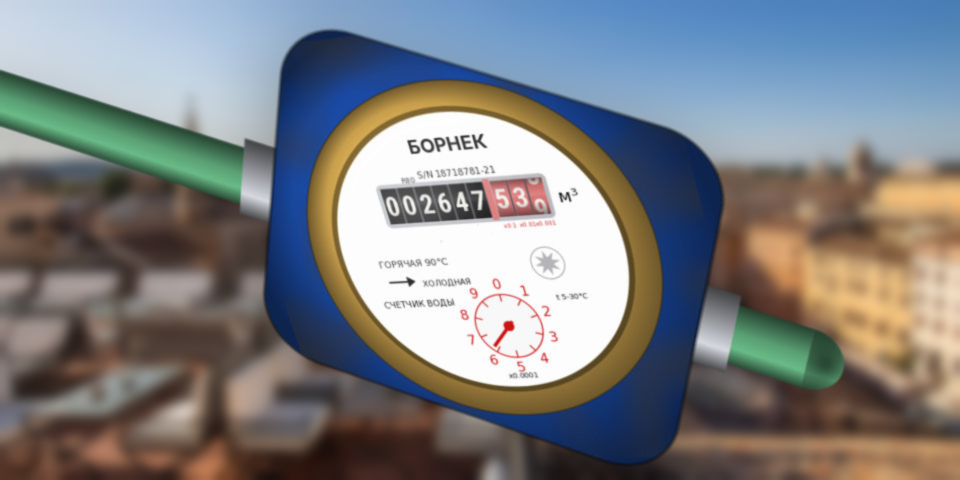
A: 2647.5386m³
